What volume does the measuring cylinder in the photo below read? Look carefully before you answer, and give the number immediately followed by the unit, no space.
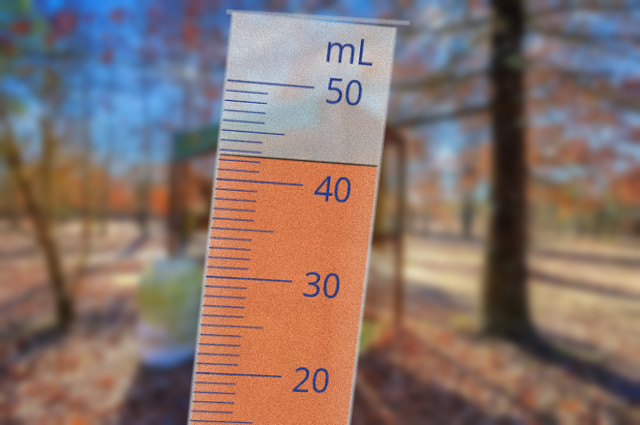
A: 42.5mL
